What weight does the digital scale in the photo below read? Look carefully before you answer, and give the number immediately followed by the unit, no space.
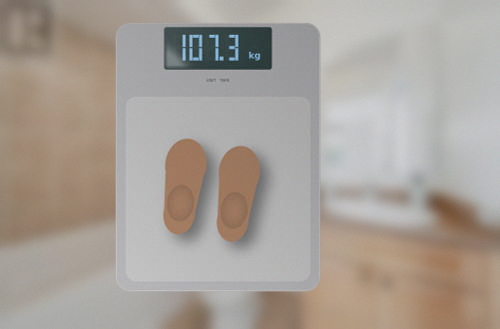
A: 107.3kg
